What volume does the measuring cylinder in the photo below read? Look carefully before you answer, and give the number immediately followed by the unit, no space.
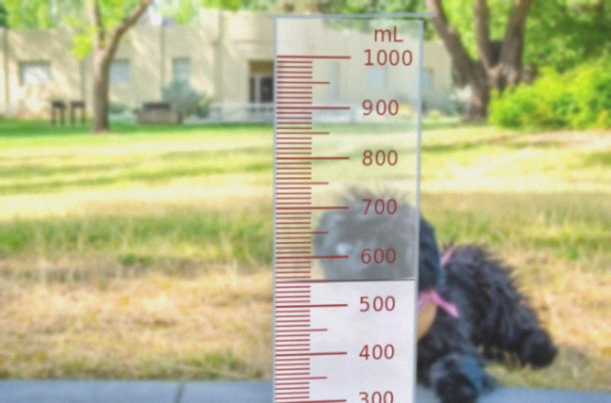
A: 550mL
